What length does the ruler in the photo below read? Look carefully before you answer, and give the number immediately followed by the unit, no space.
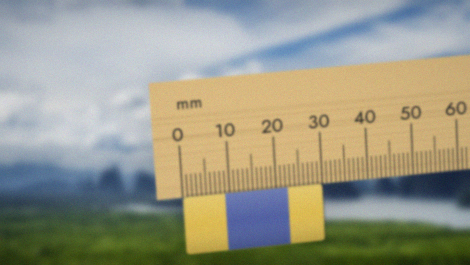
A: 30mm
